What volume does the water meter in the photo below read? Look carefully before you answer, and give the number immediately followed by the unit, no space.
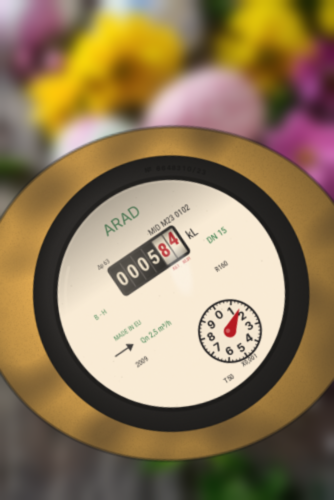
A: 5.841kL
